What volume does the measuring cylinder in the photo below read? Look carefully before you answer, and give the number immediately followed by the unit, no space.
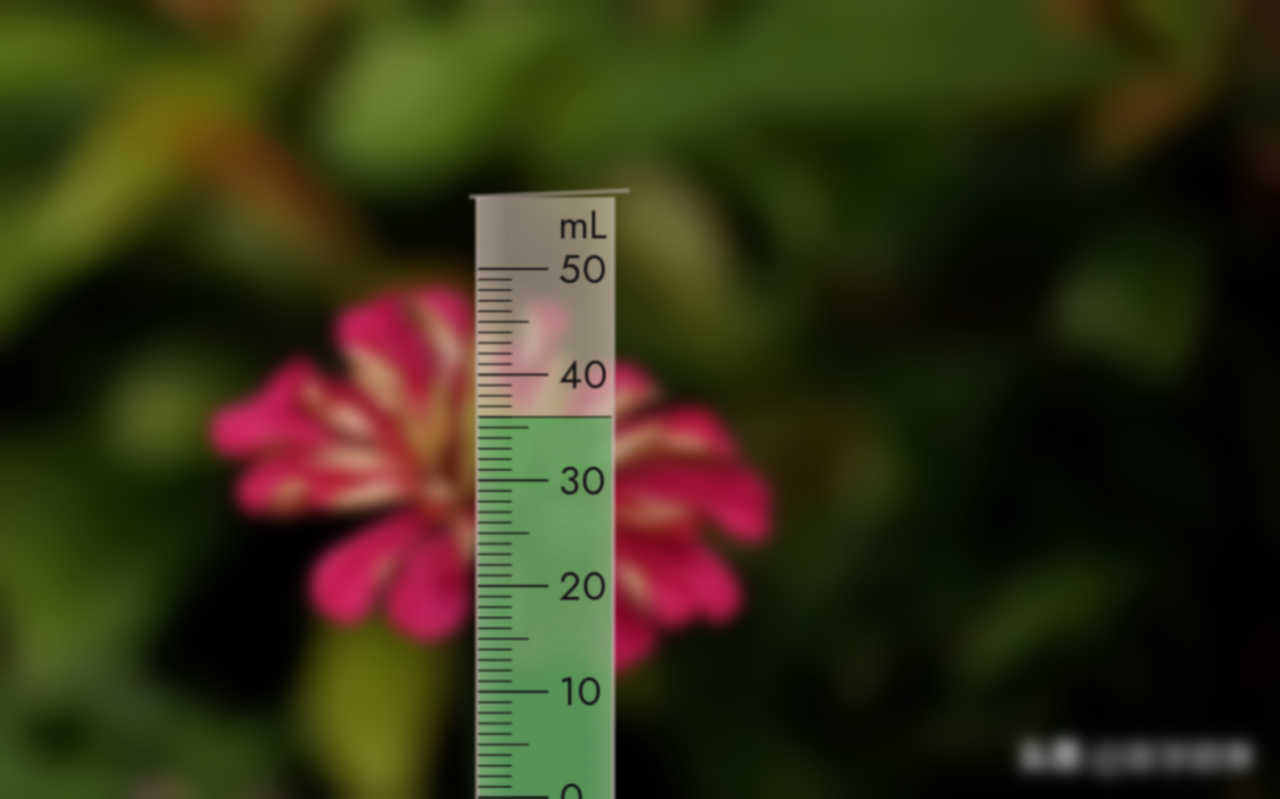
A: 36mL
